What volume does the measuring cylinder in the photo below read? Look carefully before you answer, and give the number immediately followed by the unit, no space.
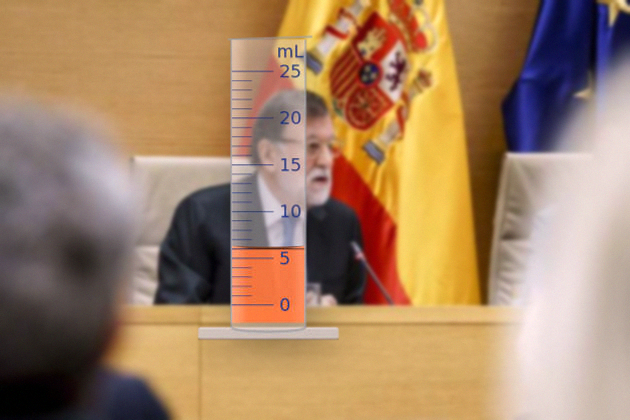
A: 6mL
